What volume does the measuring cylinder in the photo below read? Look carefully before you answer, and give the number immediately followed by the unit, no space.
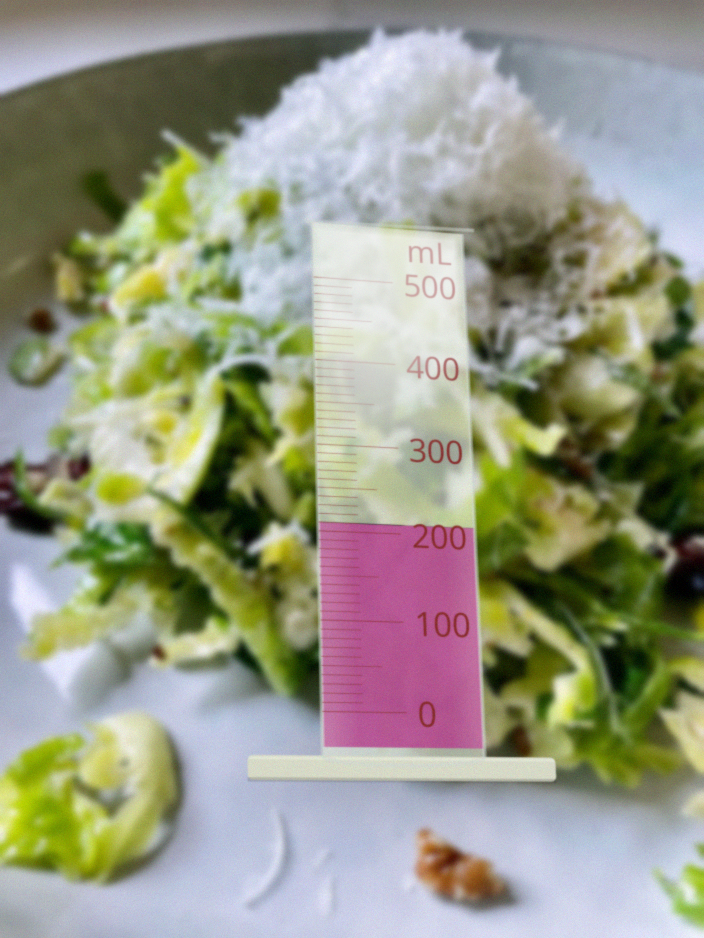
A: 210mL
